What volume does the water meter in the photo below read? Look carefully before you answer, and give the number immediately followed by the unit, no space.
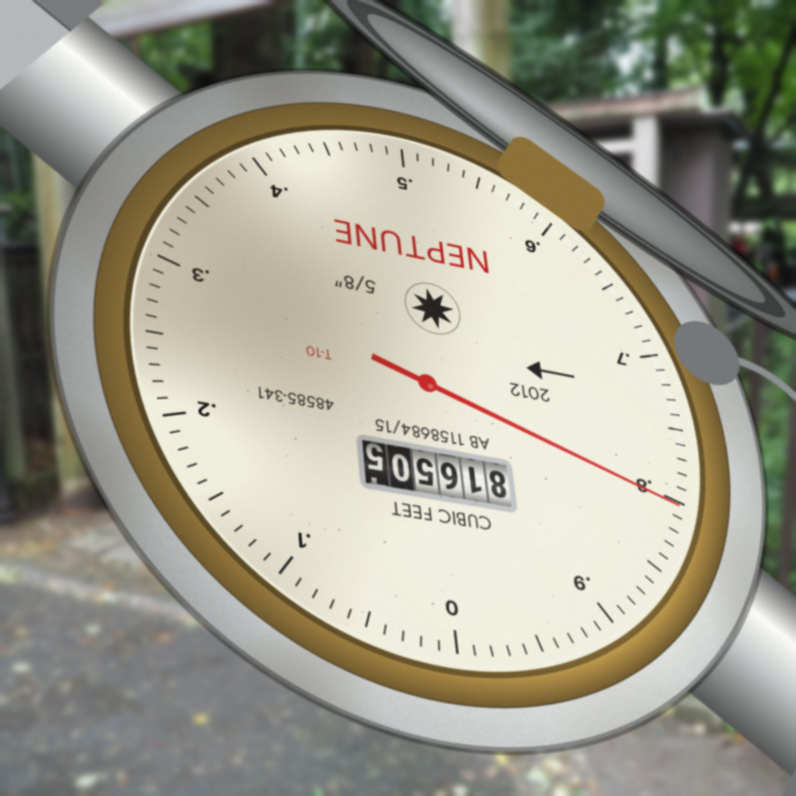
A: 816504.80ft³
